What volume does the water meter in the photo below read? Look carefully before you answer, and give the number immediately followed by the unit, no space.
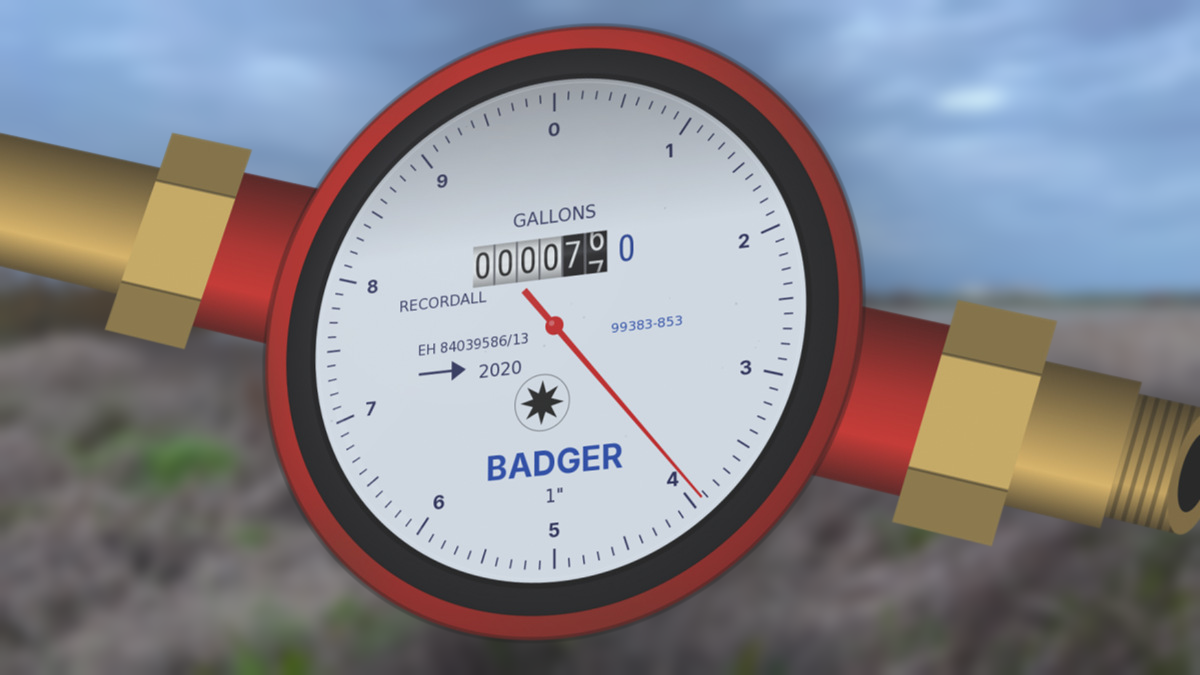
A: 763.9gal
